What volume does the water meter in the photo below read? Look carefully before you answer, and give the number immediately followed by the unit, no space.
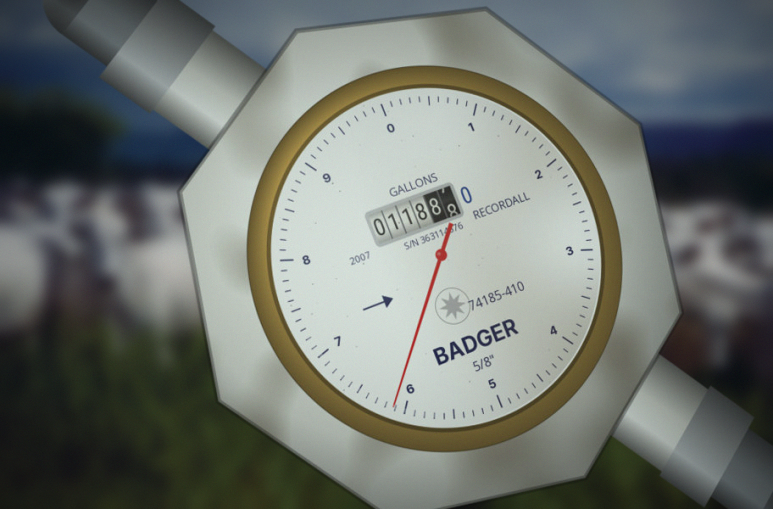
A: 118876.1gal
